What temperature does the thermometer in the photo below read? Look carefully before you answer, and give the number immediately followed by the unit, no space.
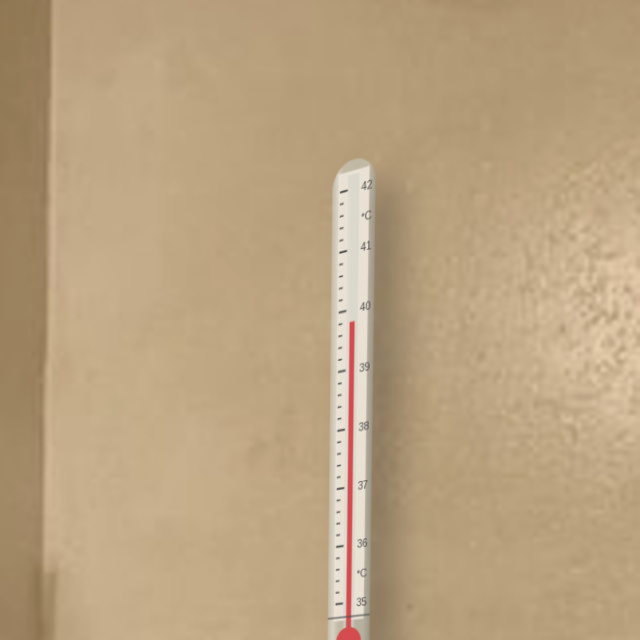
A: 39.8°C
